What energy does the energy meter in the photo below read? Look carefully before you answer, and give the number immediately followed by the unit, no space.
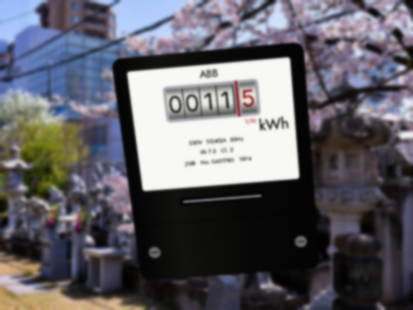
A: 11.5kWh
